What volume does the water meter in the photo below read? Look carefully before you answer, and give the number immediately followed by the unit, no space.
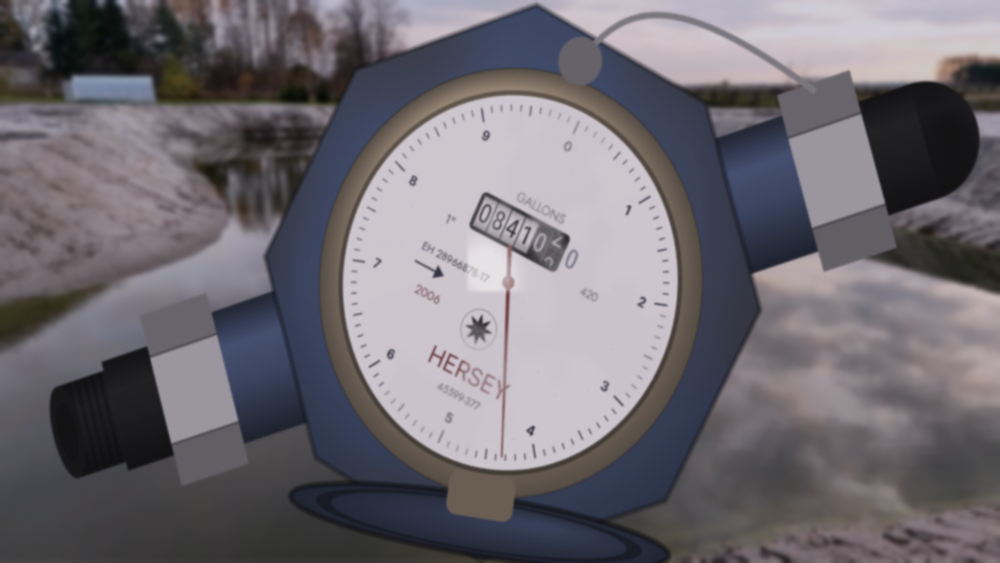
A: 841024.3gal
